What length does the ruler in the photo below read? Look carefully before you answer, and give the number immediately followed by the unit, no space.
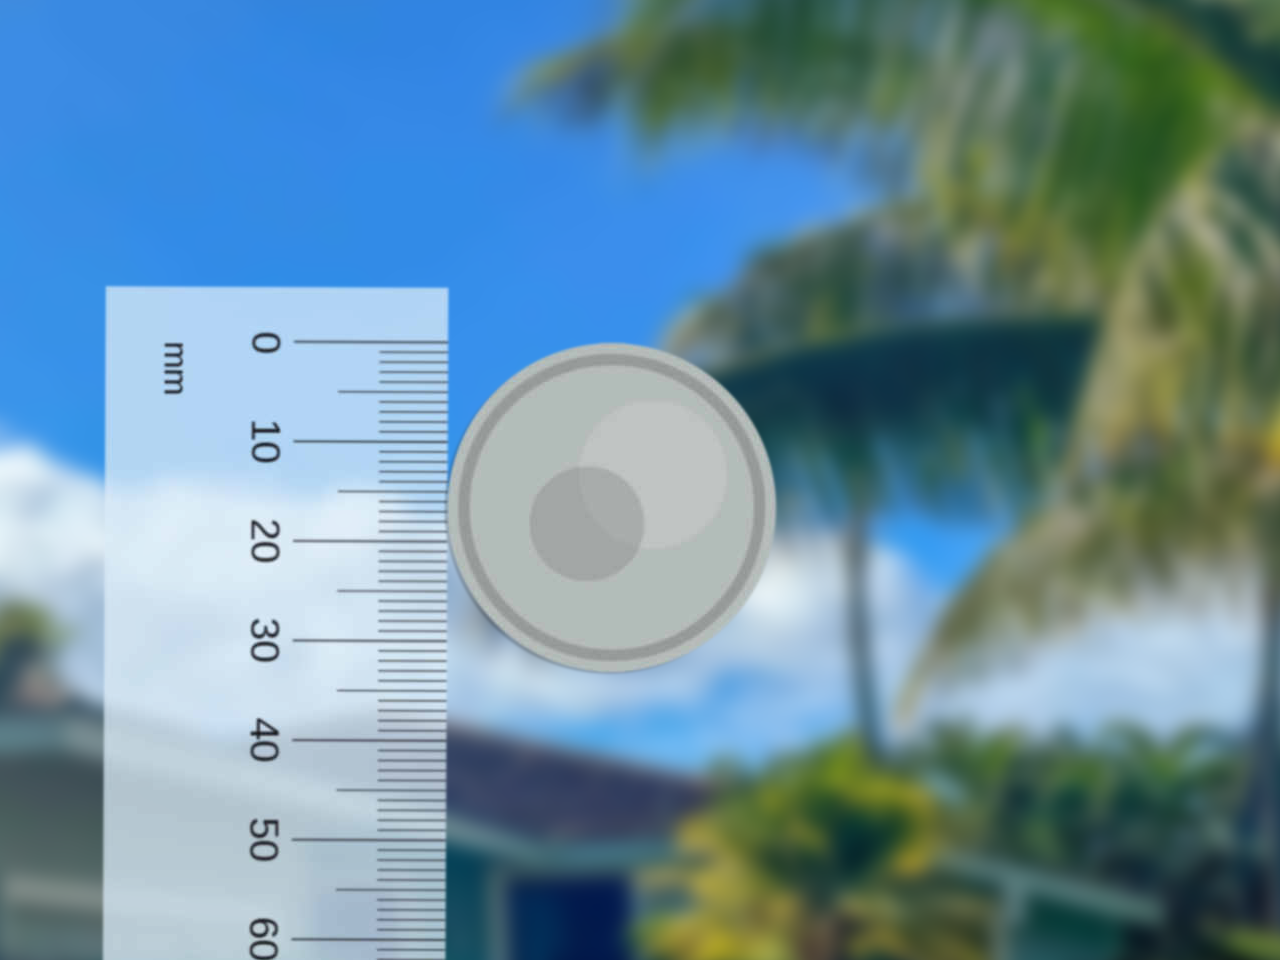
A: 33mm
